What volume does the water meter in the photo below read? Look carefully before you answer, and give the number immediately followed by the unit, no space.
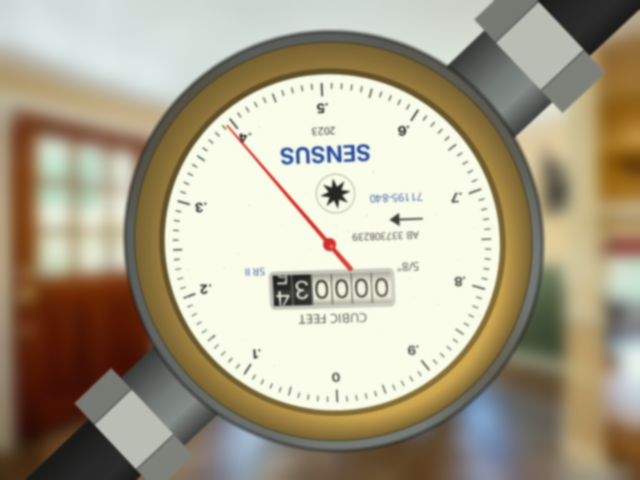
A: 34.39ft³
